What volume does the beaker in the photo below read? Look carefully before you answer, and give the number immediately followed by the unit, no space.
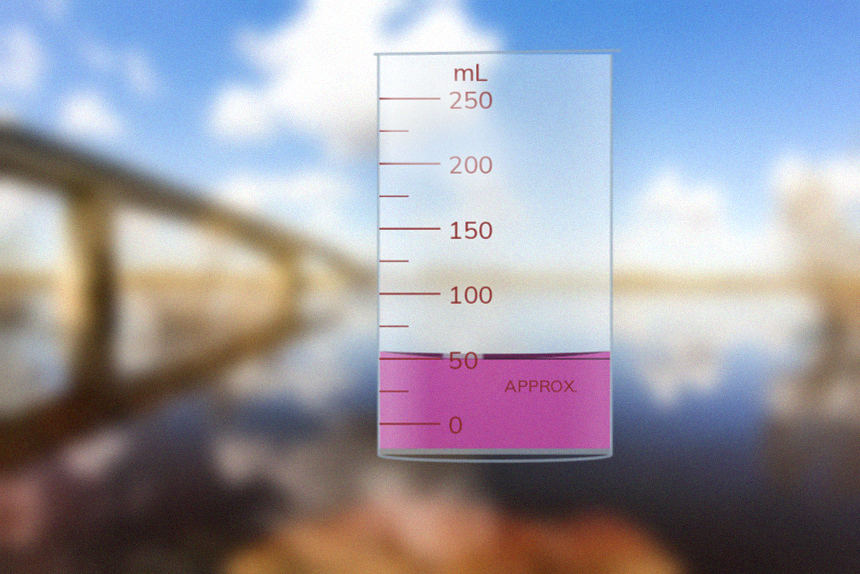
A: 50mL
